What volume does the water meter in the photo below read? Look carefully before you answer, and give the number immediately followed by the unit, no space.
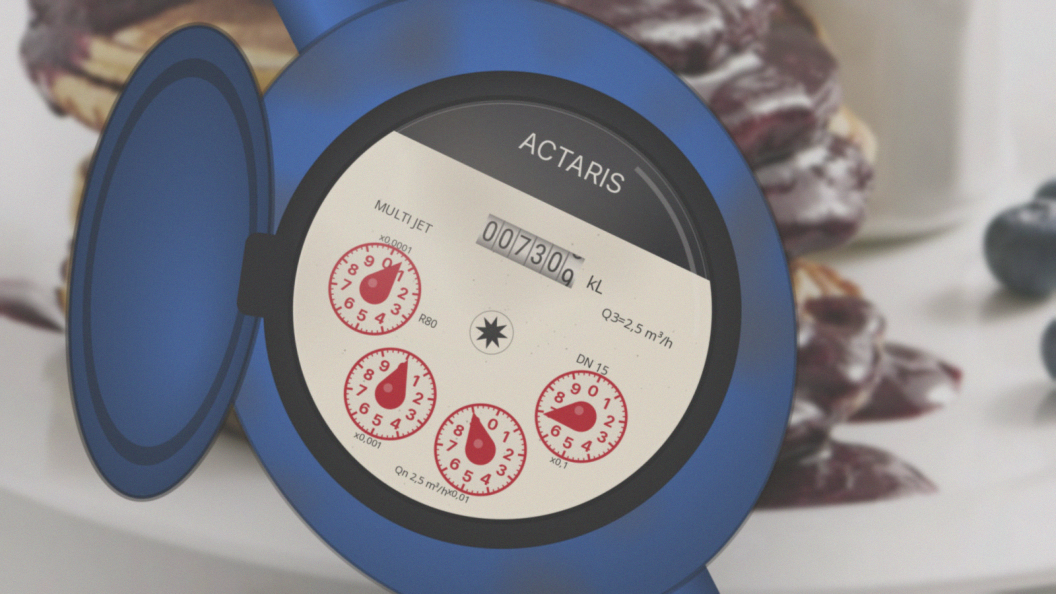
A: 7308.6900kL
